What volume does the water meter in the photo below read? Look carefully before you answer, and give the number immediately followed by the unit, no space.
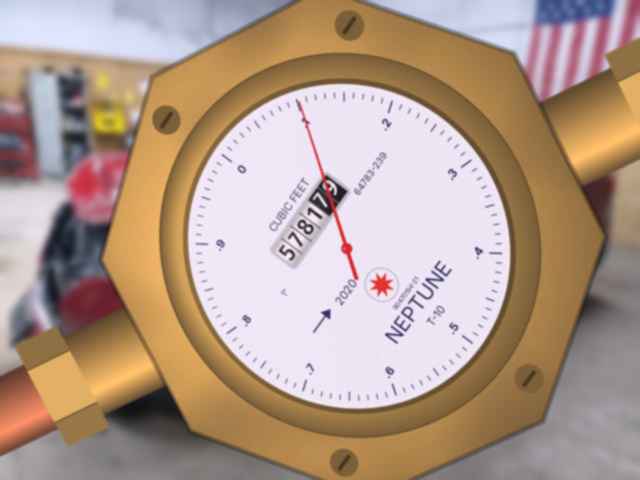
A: 578179.10ft³
